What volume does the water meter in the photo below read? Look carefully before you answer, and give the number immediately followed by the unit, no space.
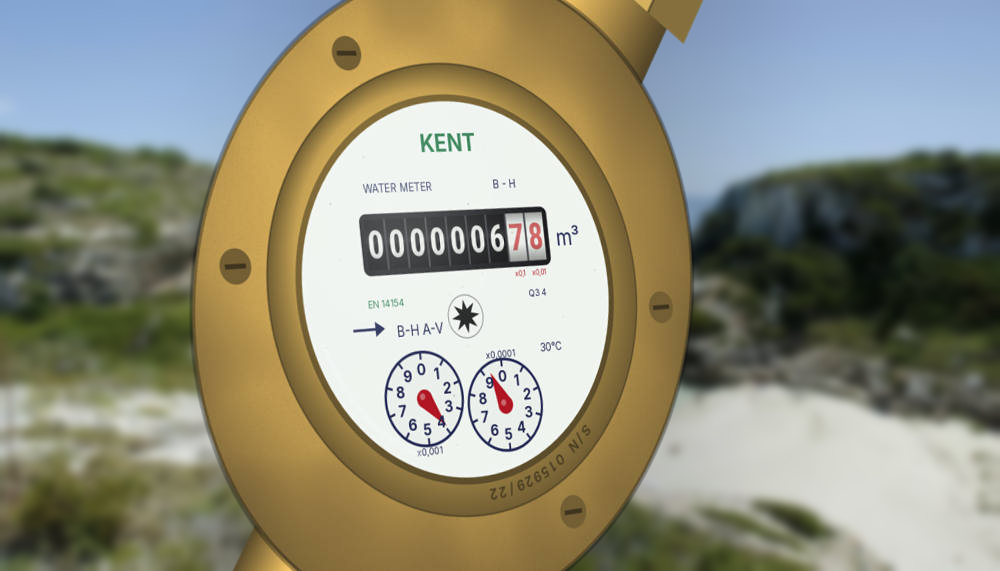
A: 6.7839m³
